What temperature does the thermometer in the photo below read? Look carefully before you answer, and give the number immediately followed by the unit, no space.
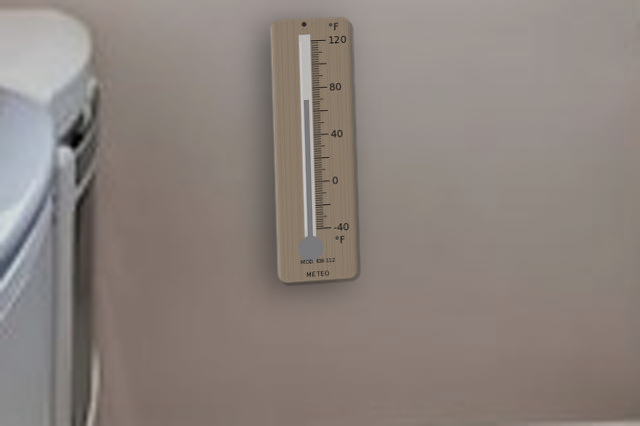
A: 70°F
